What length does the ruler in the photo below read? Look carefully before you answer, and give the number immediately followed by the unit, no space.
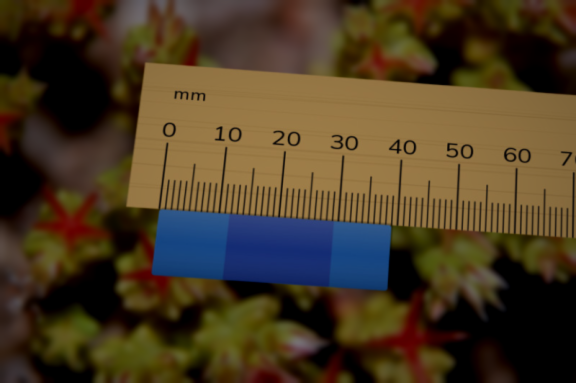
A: 39mm
